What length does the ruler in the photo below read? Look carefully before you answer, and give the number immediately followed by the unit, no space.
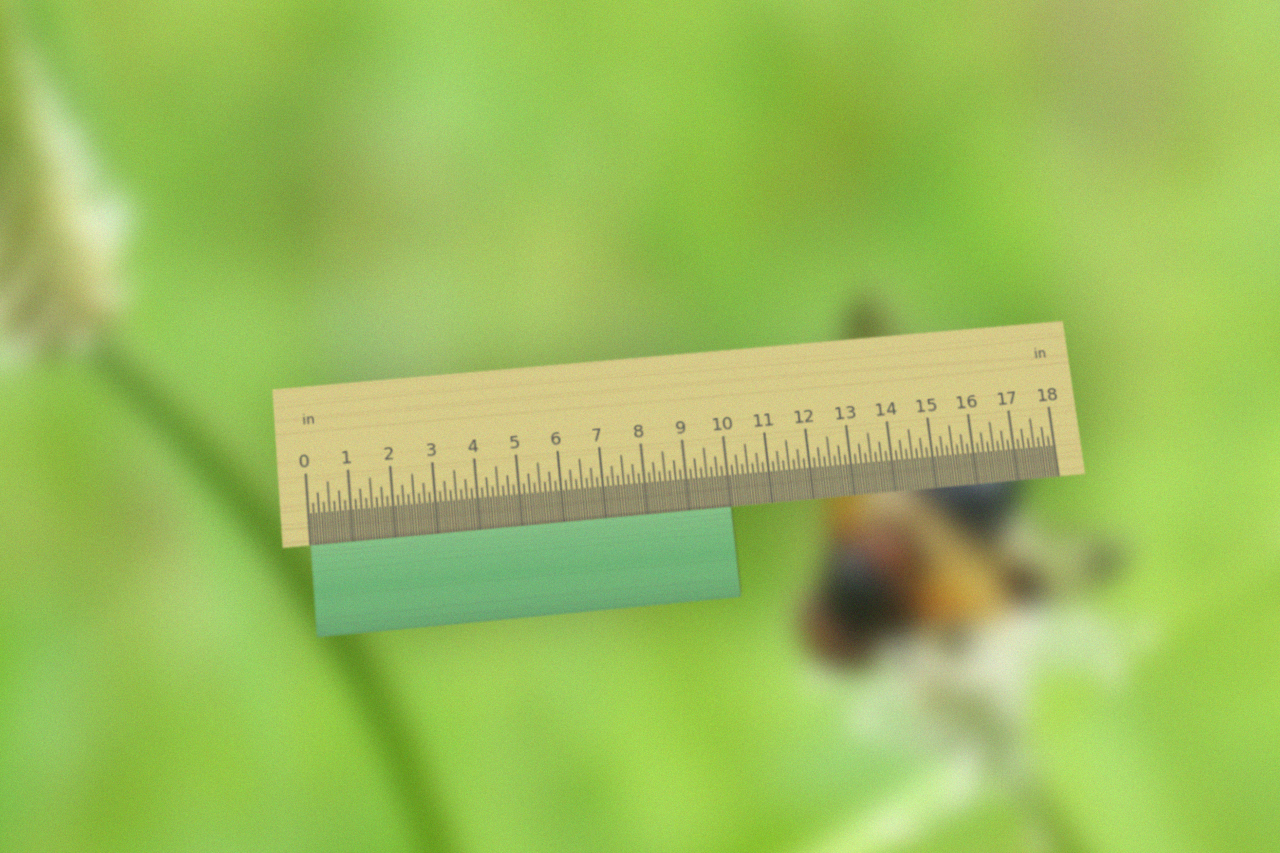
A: 10in
